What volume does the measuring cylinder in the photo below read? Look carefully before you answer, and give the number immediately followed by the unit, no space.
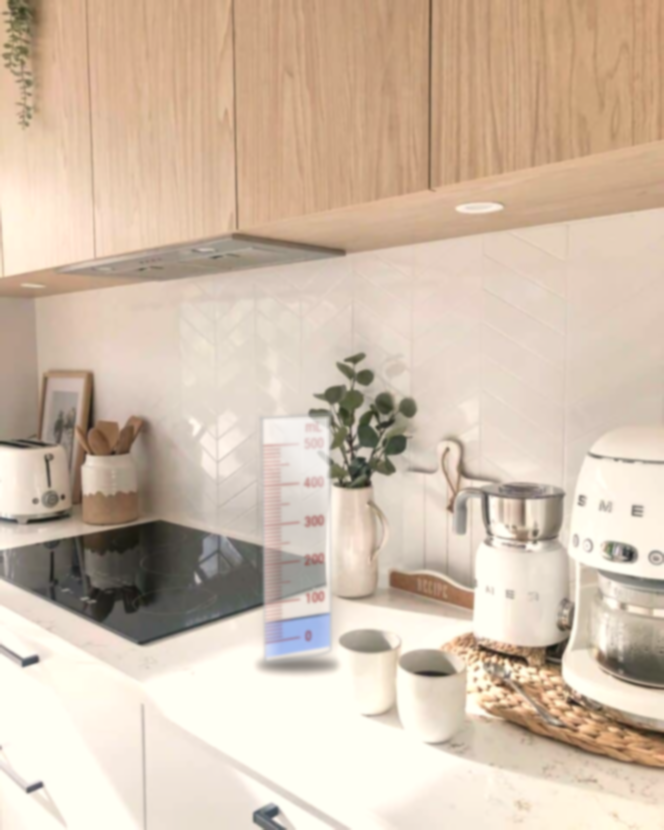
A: 50mL
